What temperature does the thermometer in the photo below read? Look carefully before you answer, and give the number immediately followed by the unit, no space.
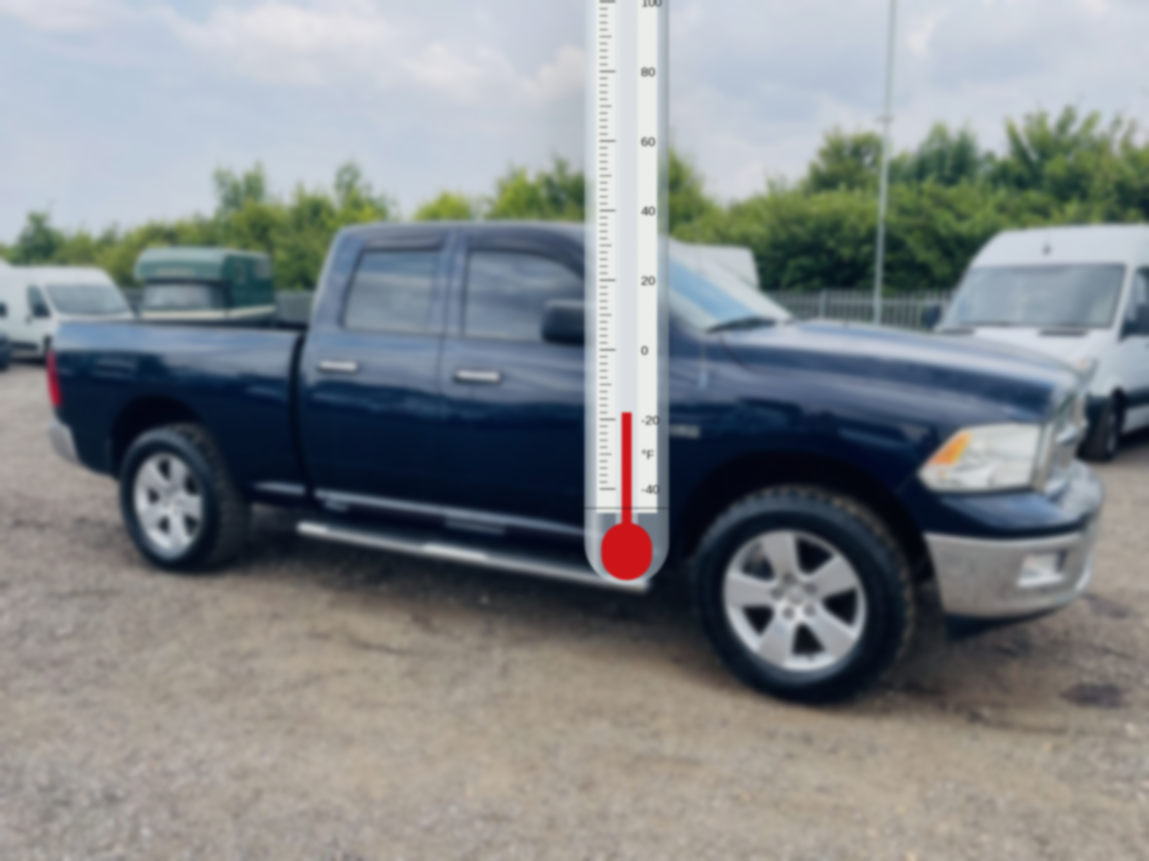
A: -18°F
